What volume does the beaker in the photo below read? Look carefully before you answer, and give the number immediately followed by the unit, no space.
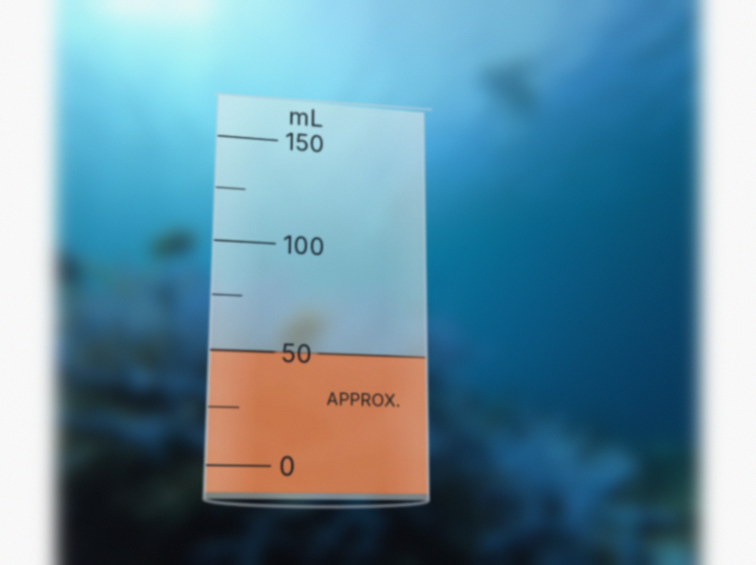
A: 50mL
